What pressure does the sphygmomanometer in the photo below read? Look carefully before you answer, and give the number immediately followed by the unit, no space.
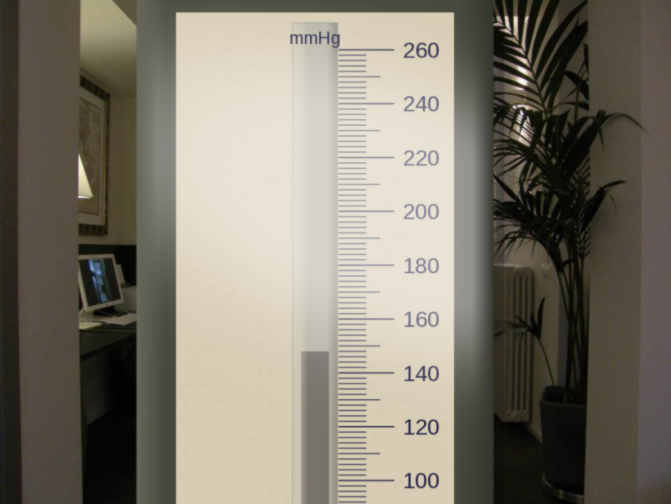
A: 148mmHg
